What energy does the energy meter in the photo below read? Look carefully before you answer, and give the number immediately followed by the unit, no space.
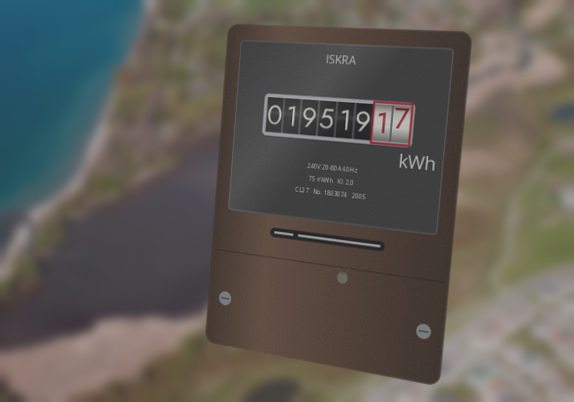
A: 19519.17kWh
